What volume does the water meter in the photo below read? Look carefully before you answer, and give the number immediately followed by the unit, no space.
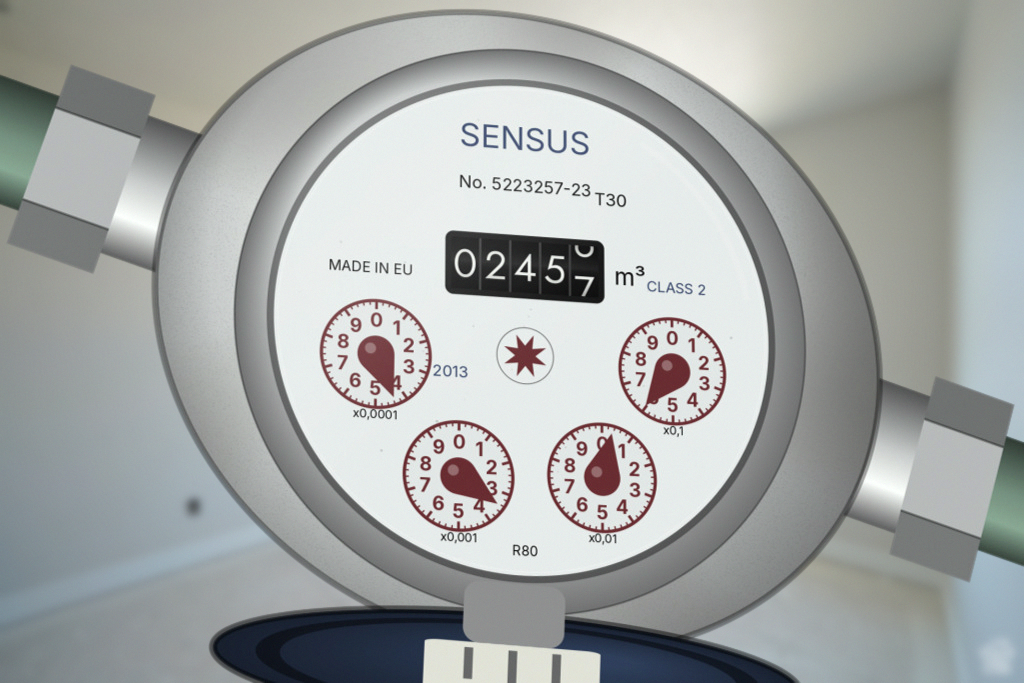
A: 2456.6034m³
